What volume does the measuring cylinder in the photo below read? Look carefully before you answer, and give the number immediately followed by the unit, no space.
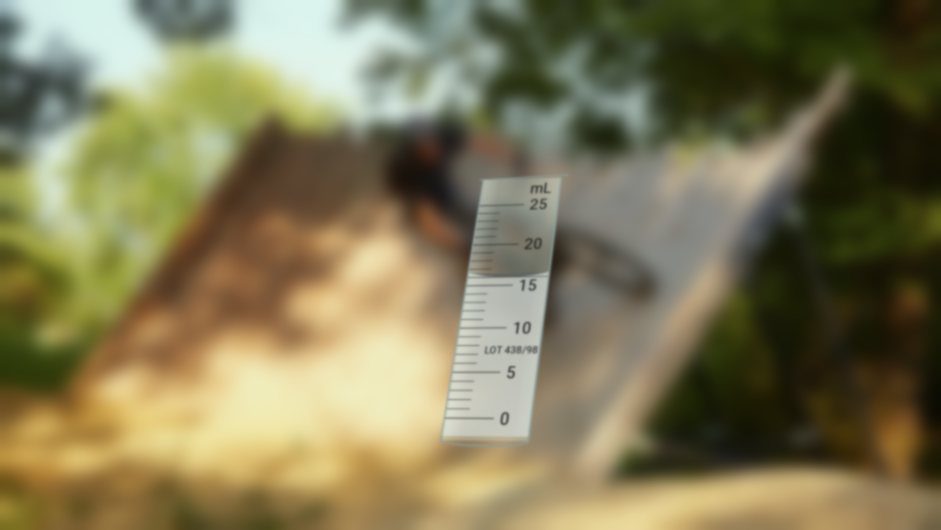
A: 16mL
